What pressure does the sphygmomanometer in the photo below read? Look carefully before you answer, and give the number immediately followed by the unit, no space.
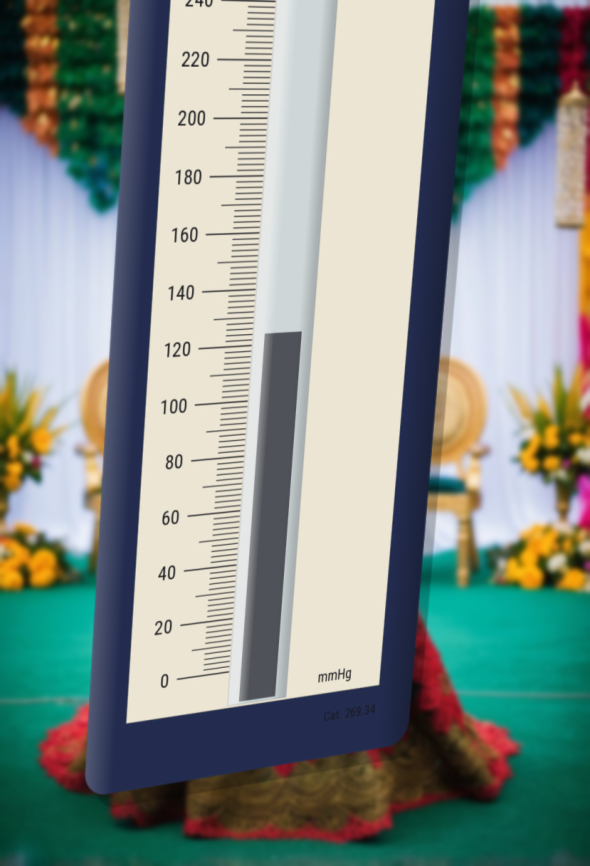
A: 124mmHg
